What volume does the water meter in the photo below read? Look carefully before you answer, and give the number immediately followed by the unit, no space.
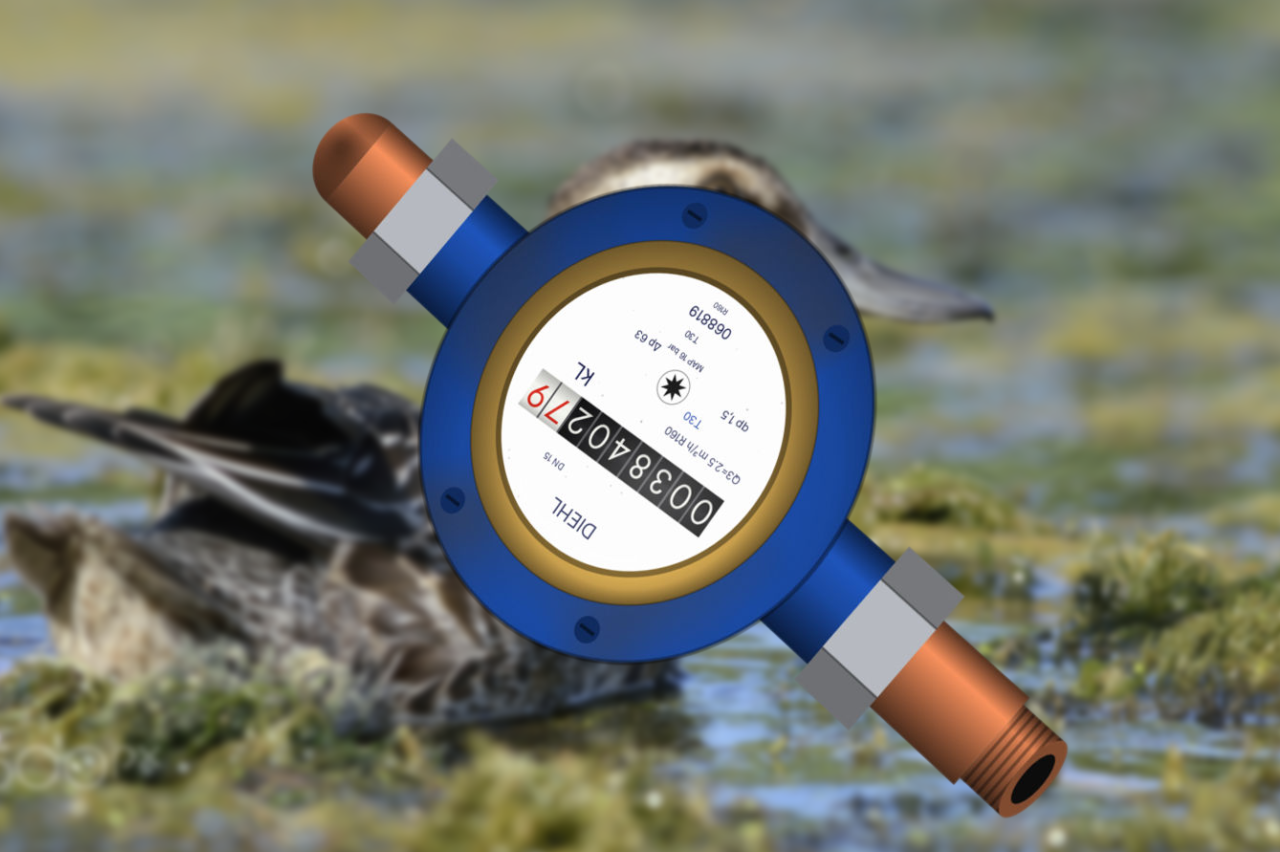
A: 38402.79kL
